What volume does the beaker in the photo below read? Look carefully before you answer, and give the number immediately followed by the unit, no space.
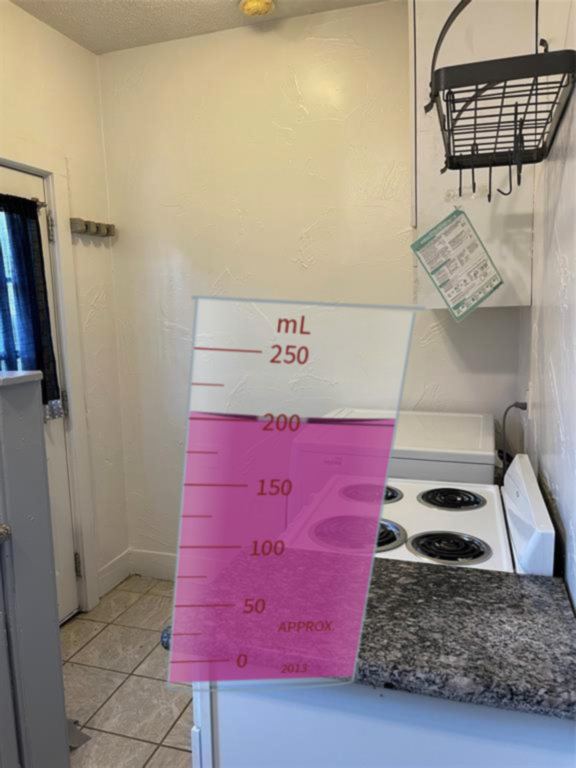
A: 200mL
